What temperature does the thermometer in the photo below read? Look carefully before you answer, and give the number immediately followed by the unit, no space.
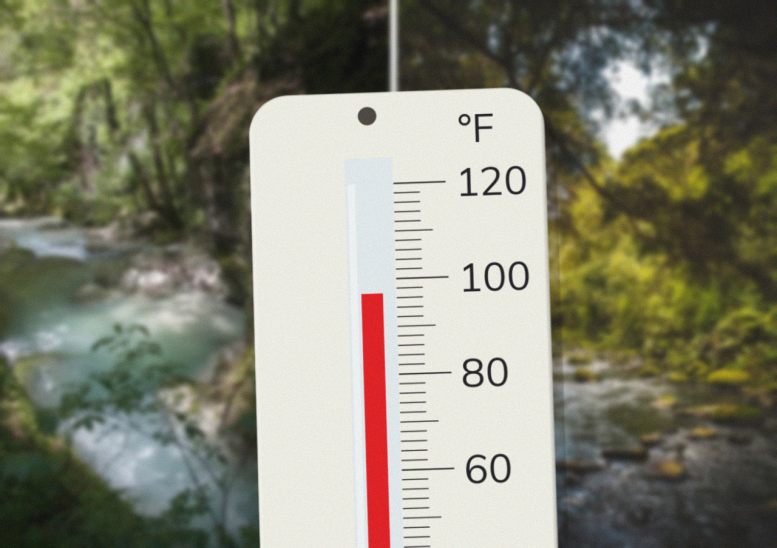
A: 97°F
